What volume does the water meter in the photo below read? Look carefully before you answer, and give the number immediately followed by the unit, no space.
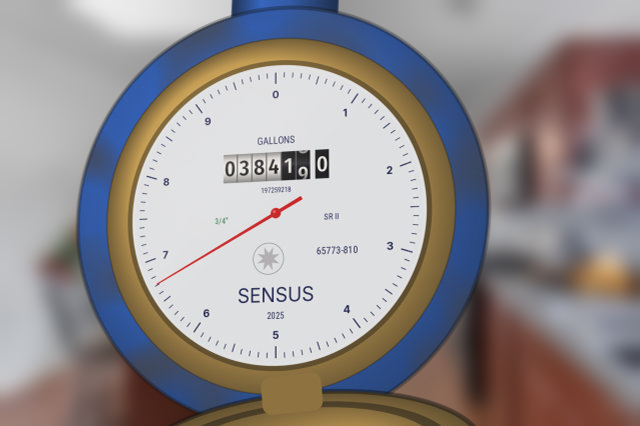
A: 384186.7gal
